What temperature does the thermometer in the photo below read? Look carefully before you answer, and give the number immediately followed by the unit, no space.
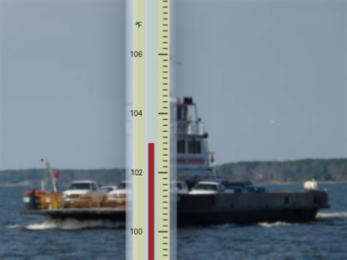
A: 103°F
